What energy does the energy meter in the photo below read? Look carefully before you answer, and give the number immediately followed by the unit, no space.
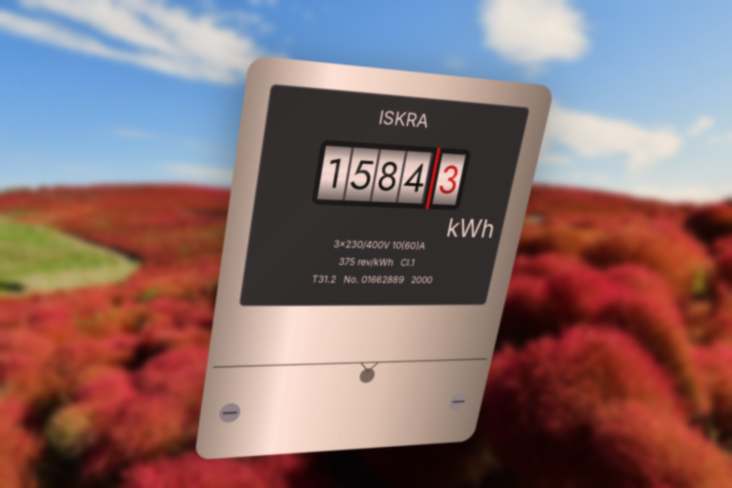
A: 1584.3kWh
